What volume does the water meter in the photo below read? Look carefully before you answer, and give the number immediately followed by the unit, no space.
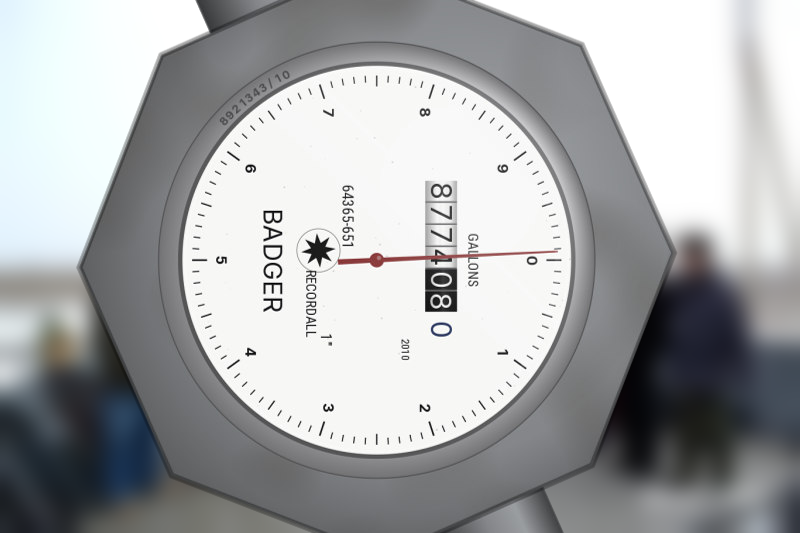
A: 8774079.9gal
